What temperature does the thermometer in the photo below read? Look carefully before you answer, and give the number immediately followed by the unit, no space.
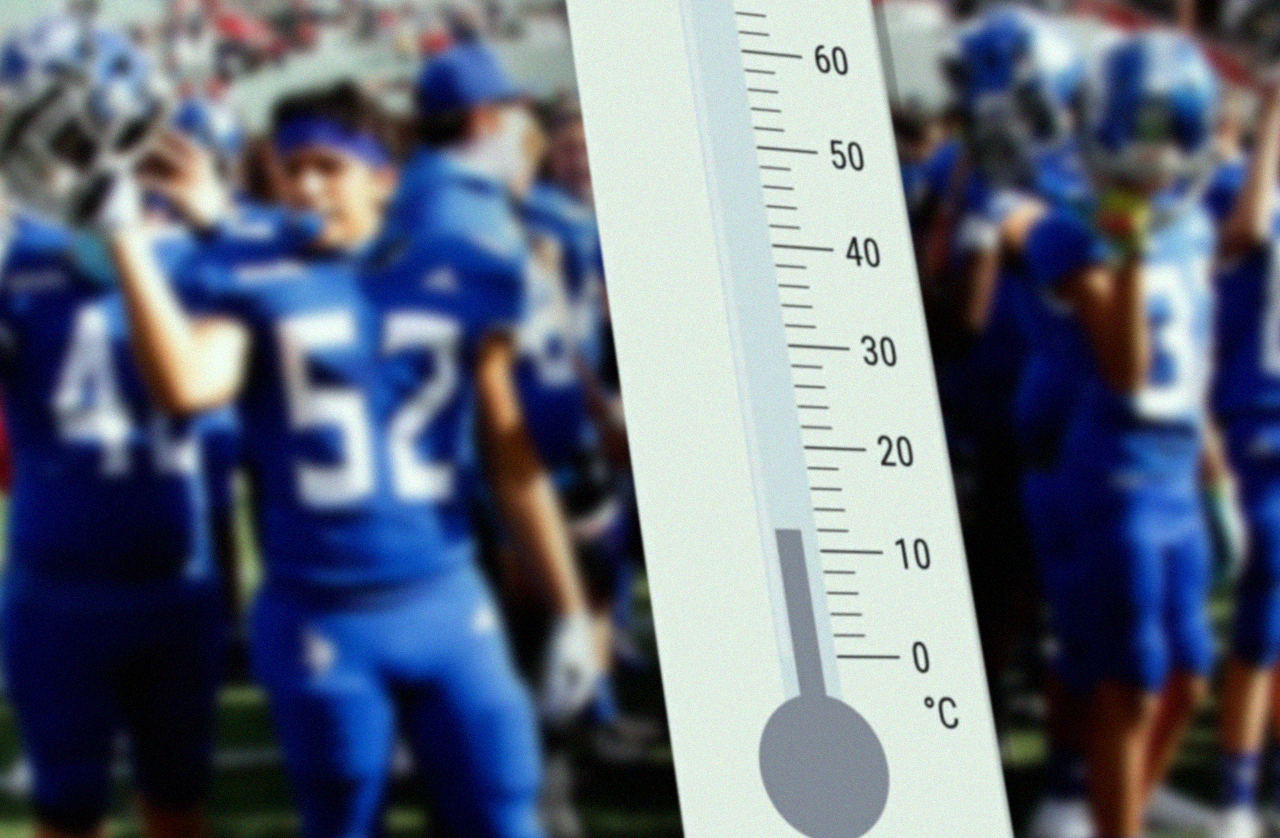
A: 12°C
